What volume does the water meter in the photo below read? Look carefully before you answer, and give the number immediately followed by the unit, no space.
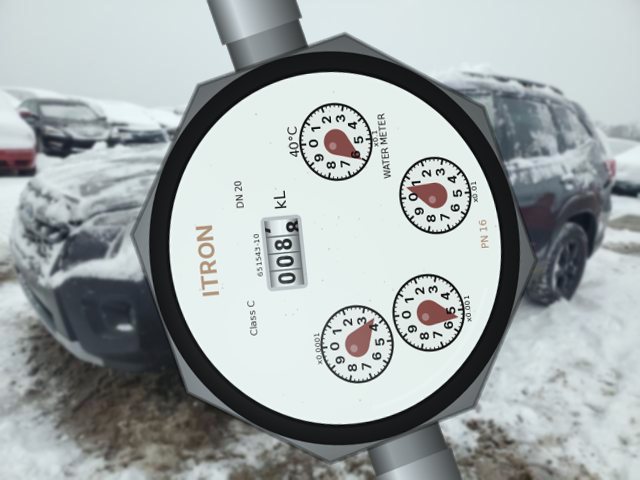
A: 87.6053kL
